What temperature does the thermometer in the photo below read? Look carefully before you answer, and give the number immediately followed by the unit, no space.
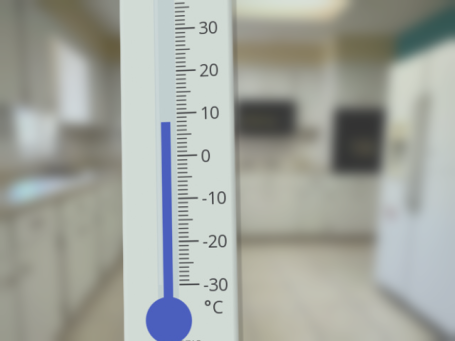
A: 8°C
